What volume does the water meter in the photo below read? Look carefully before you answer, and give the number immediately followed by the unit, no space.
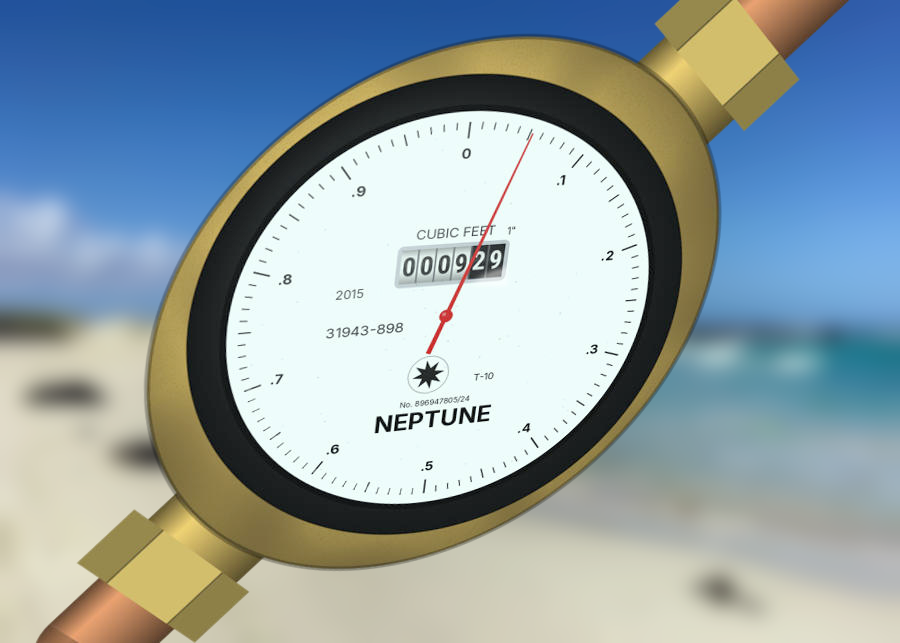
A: 929.05ft³
